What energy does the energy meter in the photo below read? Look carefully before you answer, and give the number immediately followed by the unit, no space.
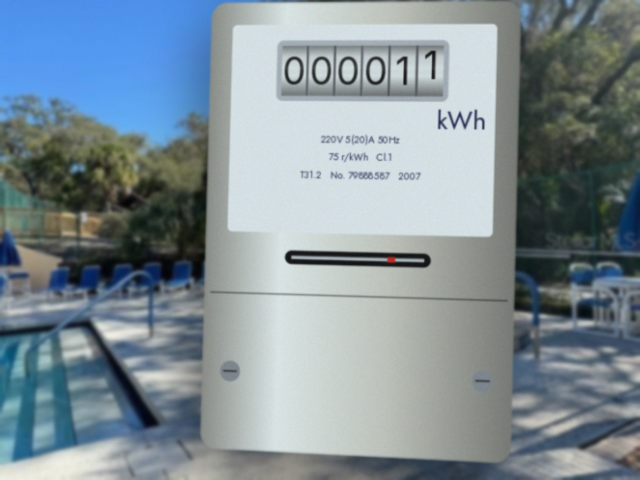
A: 11kWh
